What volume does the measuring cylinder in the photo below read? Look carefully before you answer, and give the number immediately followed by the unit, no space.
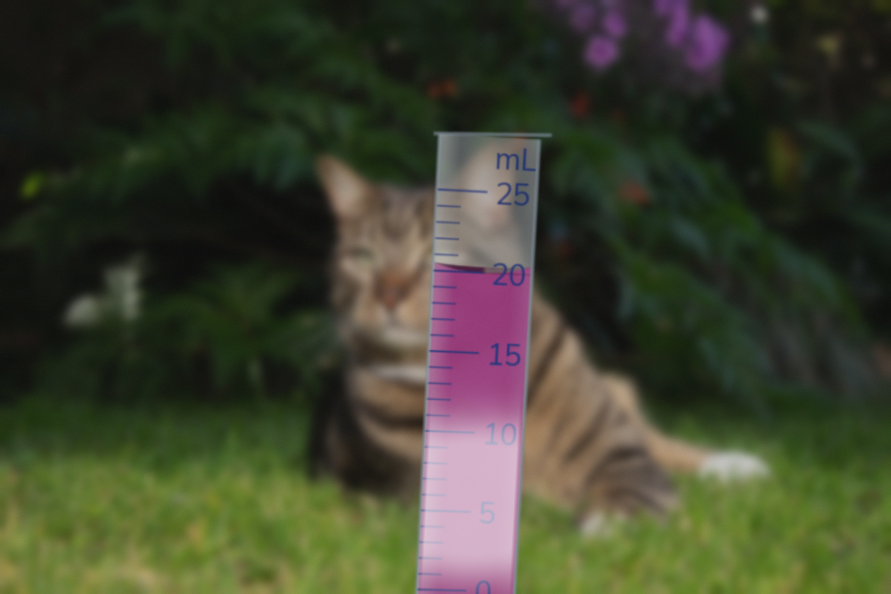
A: 20mL
